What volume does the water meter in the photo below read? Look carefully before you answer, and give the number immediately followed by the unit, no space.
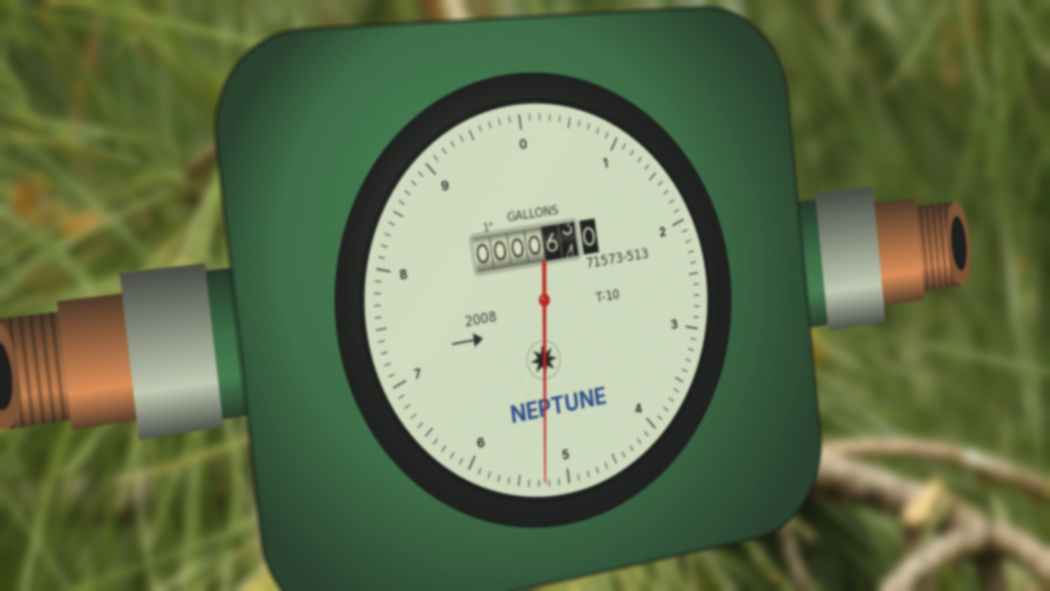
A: 635.2gal
